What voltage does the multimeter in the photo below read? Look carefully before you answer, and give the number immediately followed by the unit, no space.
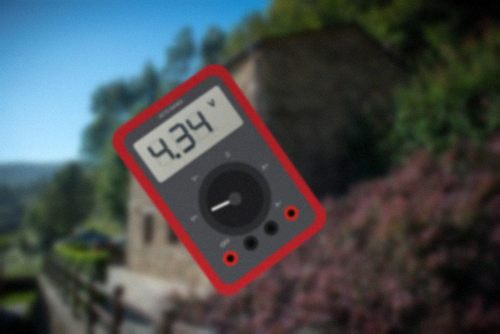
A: 4.34V
